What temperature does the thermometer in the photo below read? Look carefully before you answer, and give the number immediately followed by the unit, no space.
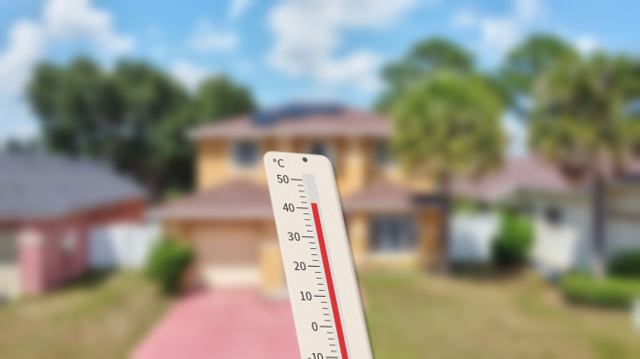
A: 42°C
